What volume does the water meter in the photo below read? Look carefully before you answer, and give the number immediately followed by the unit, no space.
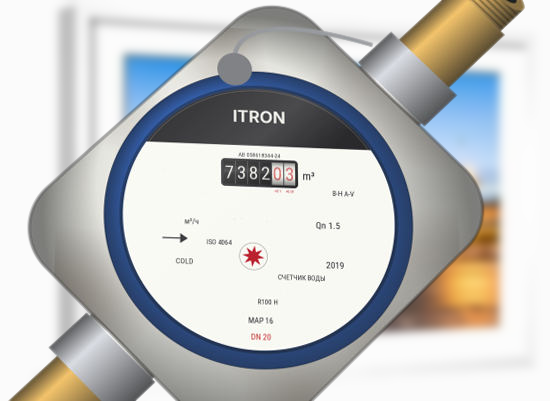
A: 7382.03m³
